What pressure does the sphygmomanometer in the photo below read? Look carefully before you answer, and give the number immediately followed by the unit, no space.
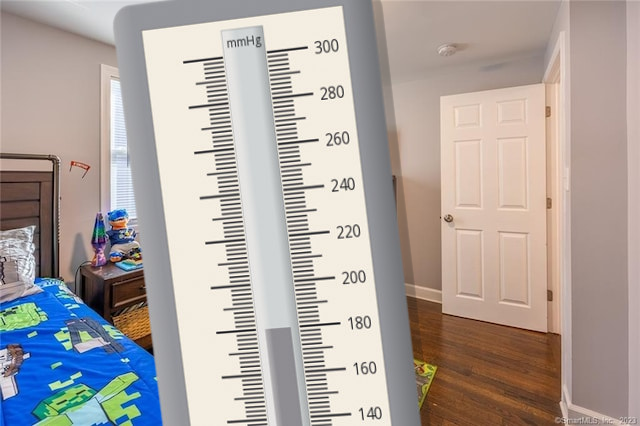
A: 180mmHg
